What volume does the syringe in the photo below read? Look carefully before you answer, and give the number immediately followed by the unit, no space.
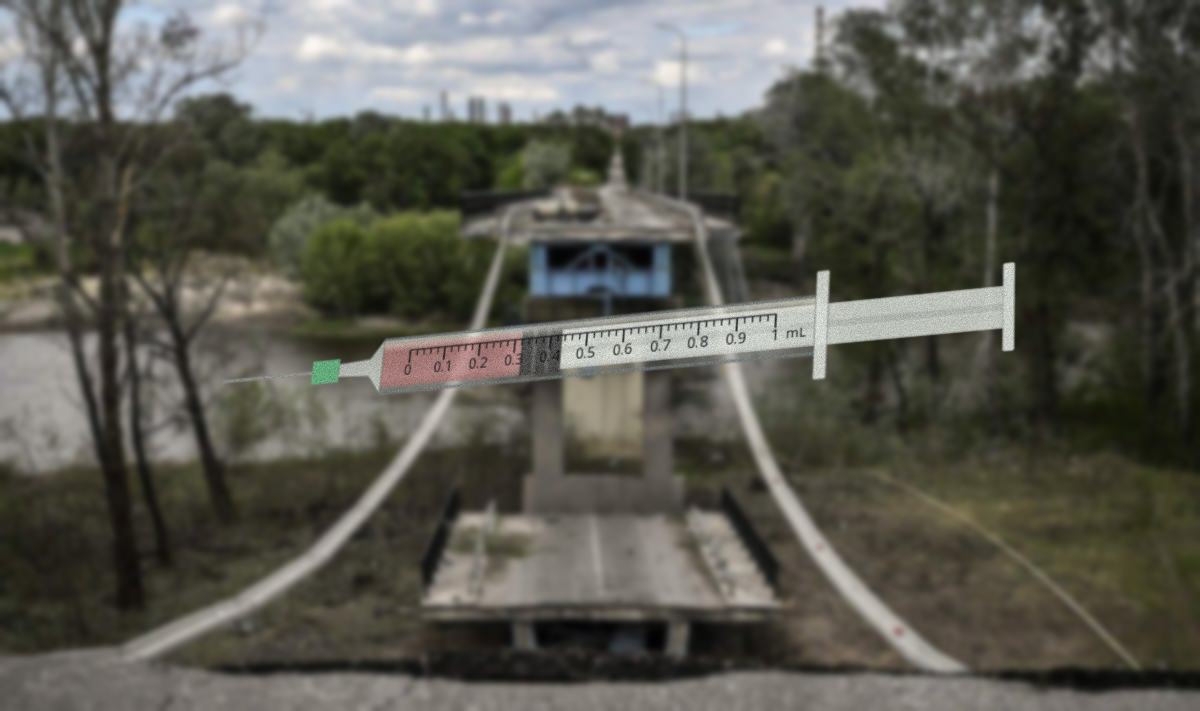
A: 0.32mL
